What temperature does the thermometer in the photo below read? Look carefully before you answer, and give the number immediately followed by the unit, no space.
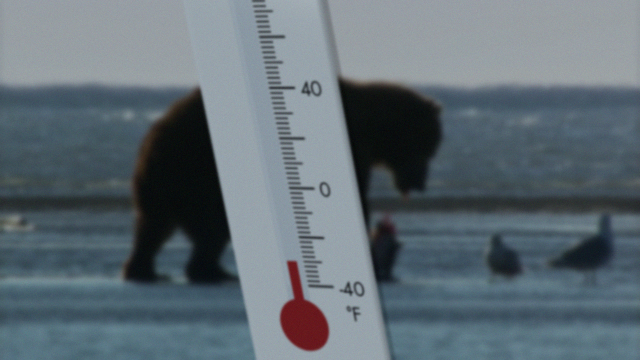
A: -30°F
